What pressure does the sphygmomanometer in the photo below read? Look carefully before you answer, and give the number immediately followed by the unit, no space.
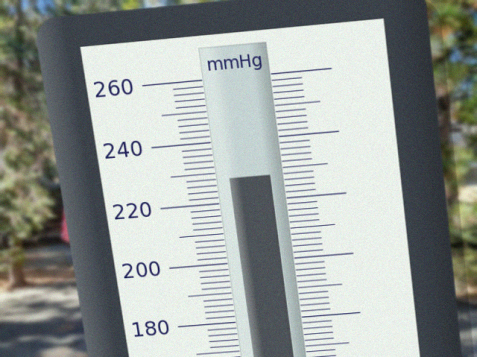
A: 228mmHg
